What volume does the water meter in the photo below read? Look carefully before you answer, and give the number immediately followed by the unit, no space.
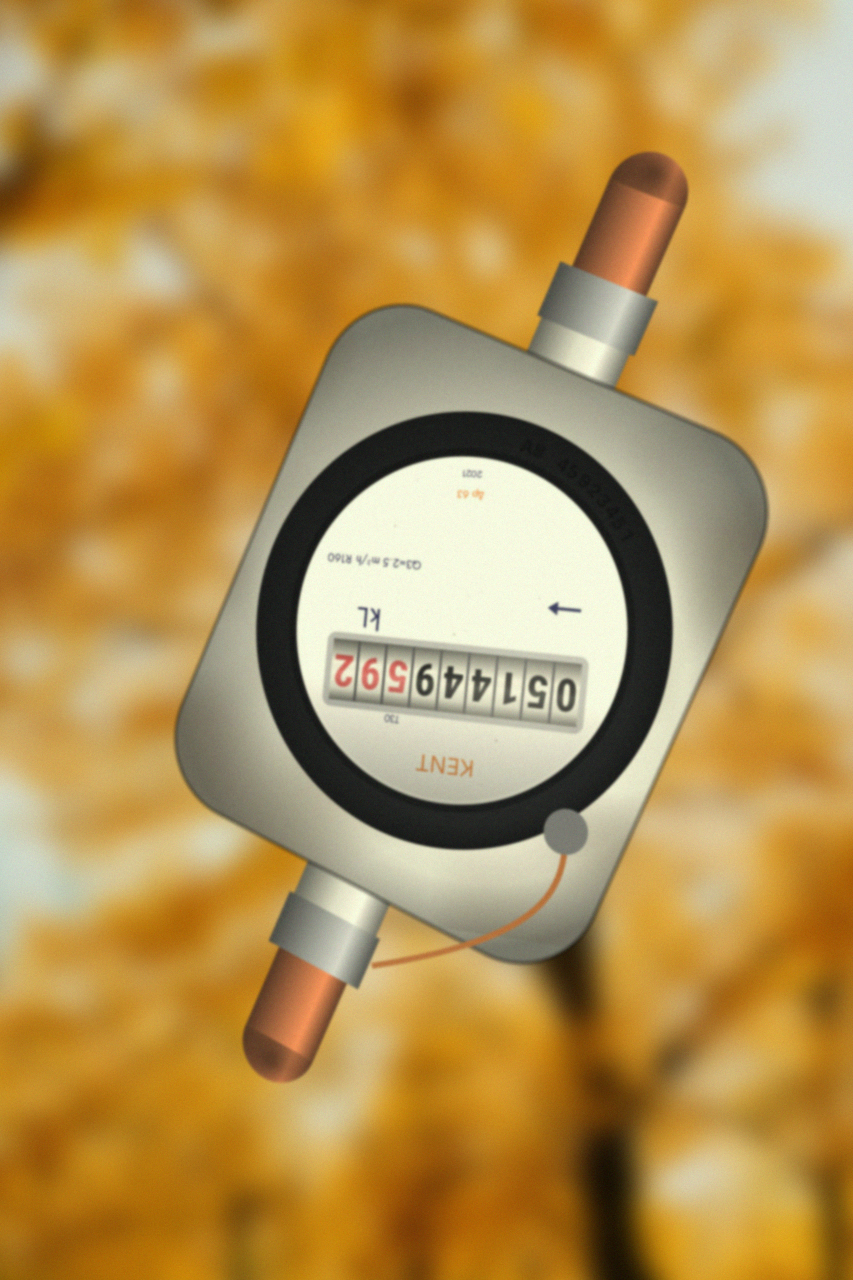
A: 51449.592kL
